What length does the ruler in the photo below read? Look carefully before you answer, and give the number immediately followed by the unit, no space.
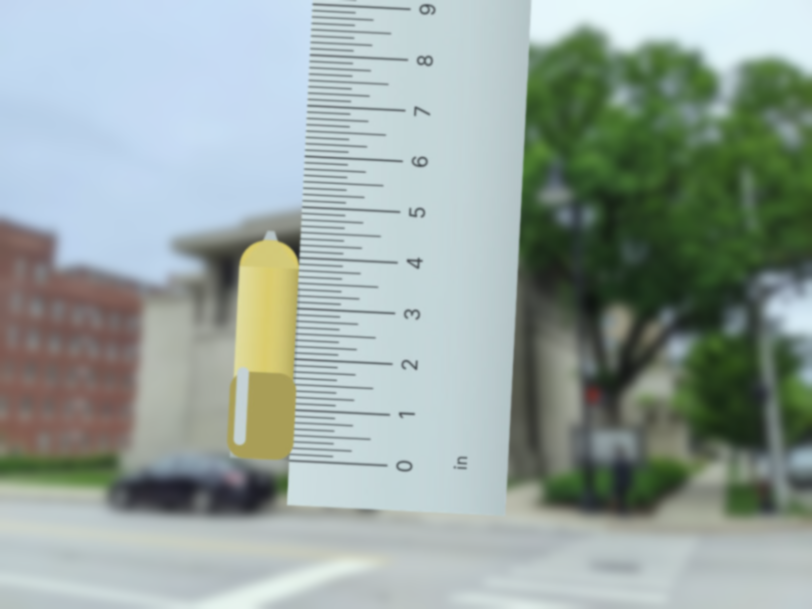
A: 4.5in
